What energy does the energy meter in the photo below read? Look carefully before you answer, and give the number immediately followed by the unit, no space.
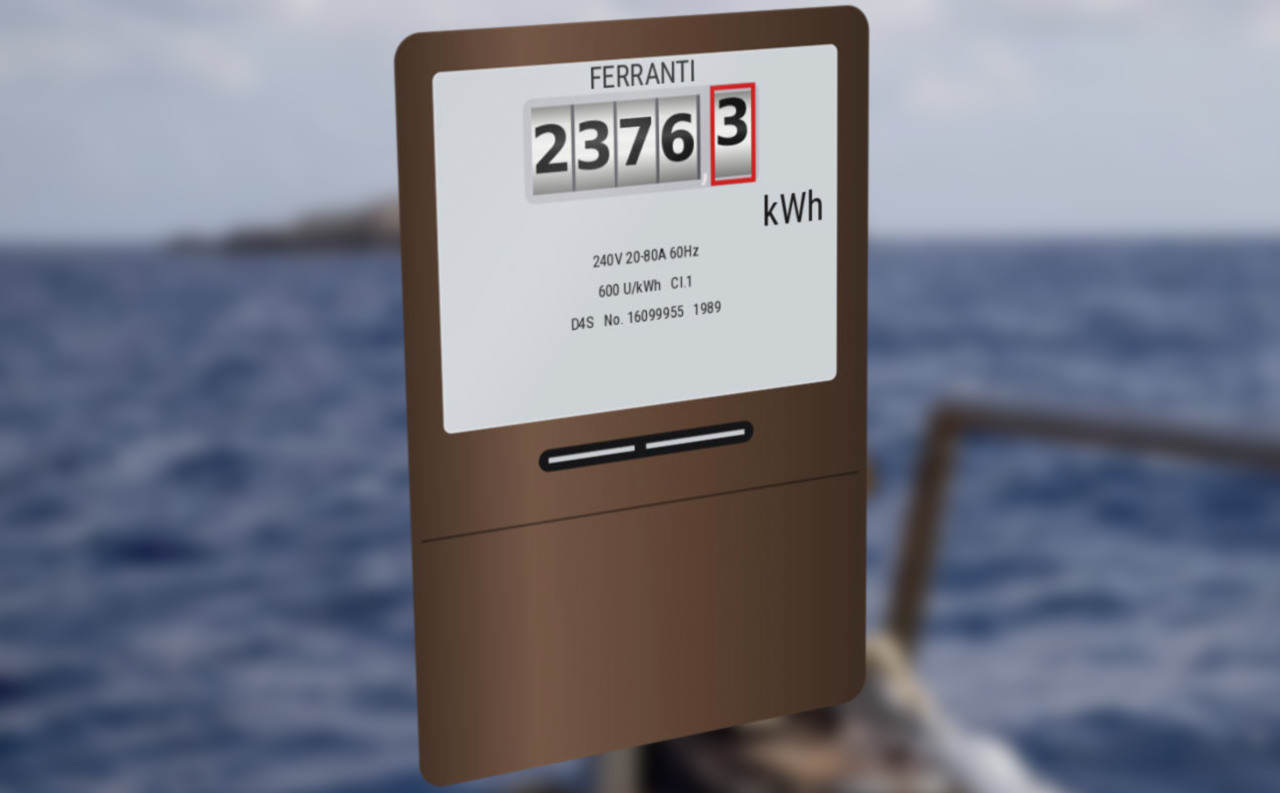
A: 2376.3kWh
